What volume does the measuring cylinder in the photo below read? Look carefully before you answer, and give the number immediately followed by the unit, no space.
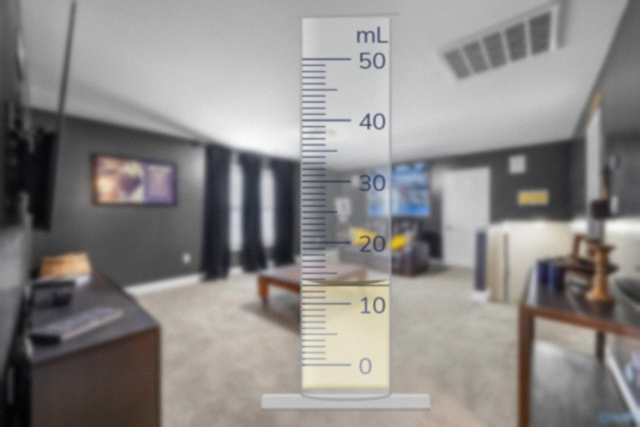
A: 13mL
